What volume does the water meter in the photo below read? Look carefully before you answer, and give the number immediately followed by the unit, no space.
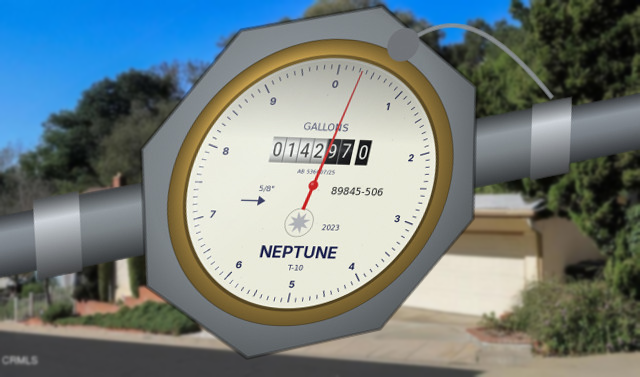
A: 142970.3gal
